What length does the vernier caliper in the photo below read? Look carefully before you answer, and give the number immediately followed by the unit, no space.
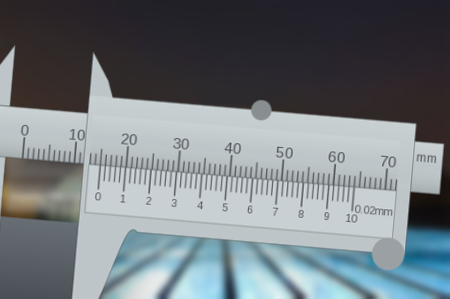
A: 15.0mm
